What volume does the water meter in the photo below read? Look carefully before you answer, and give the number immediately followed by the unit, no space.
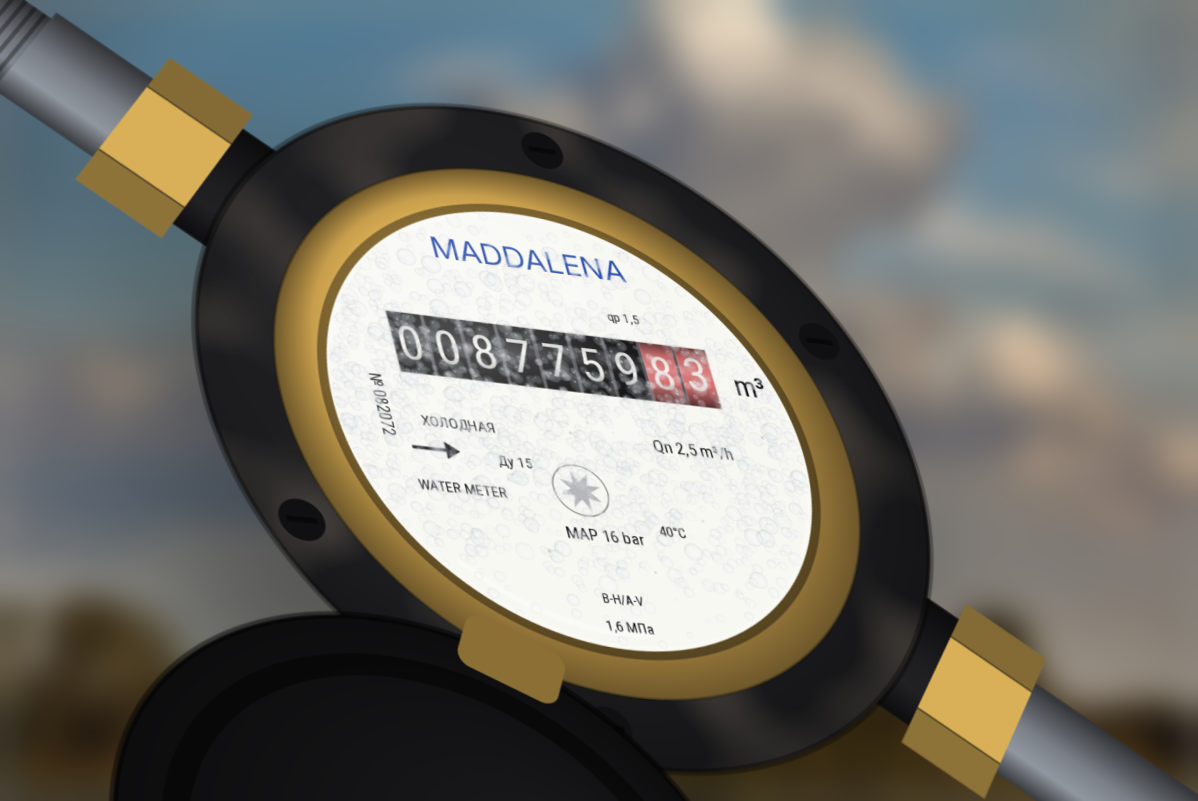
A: 87759.83m³
